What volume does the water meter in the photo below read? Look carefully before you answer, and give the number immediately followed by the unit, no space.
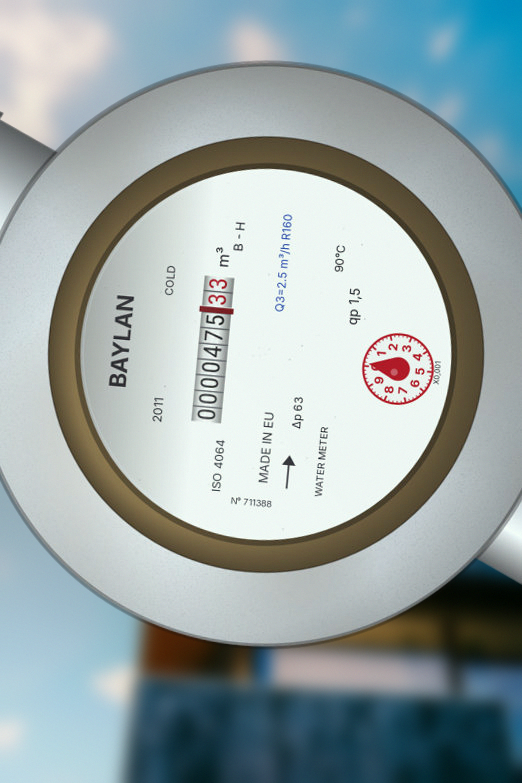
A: 475.330m³
